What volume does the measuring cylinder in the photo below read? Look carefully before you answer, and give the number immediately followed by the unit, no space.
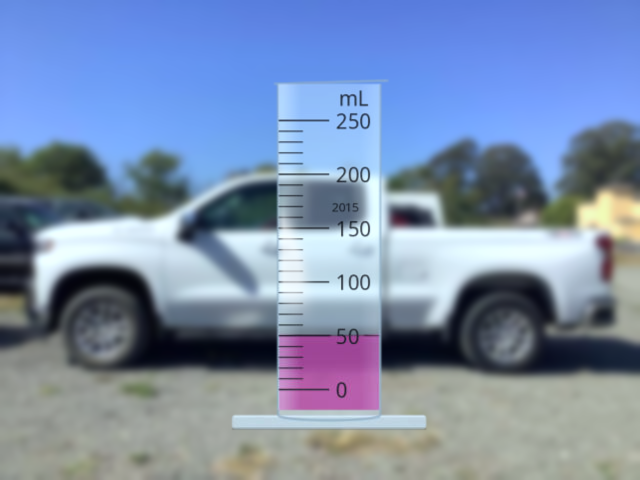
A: 50mL
